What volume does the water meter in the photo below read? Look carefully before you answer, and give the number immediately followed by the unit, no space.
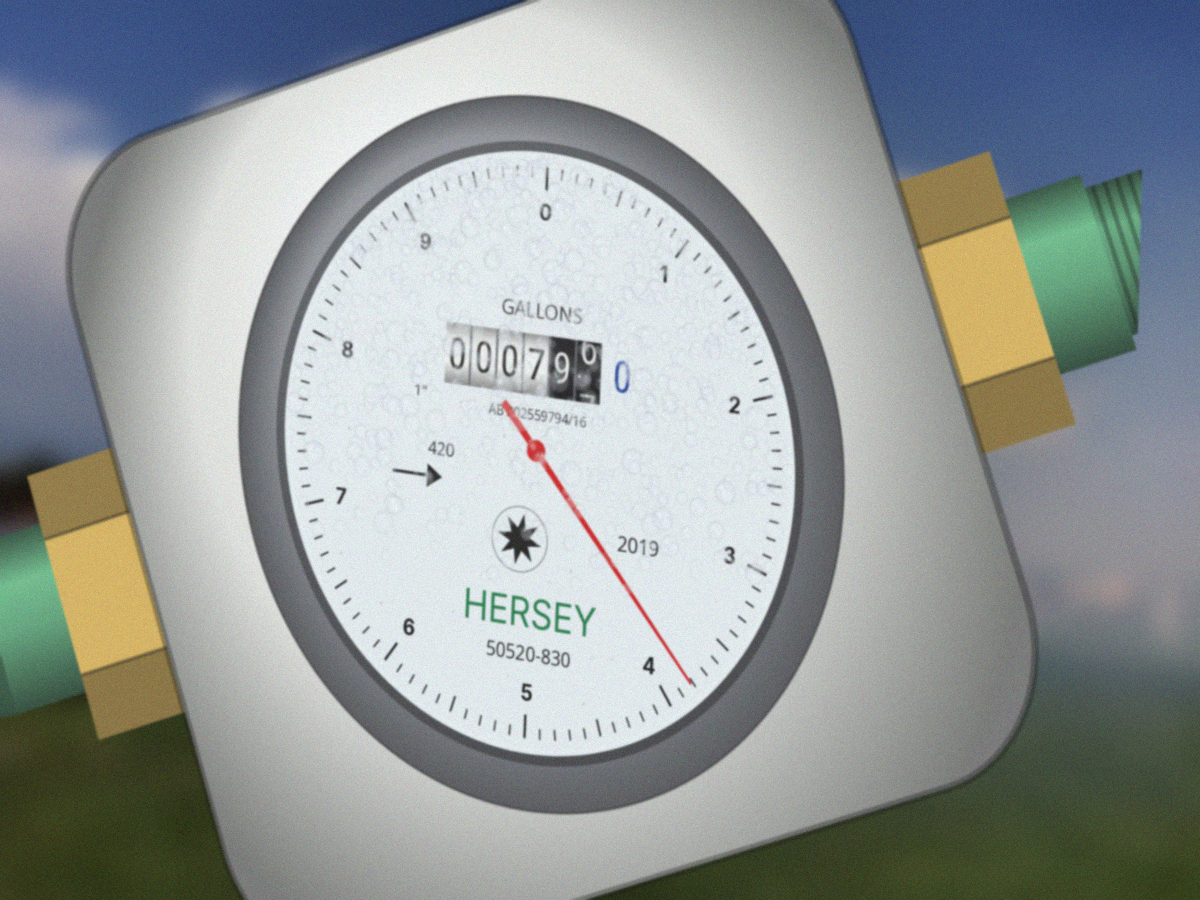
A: 7963.8gal
